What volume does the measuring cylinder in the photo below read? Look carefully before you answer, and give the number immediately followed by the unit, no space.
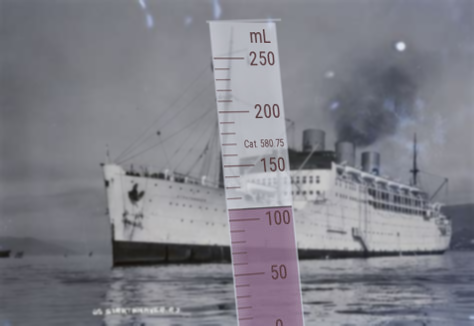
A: 110mL
